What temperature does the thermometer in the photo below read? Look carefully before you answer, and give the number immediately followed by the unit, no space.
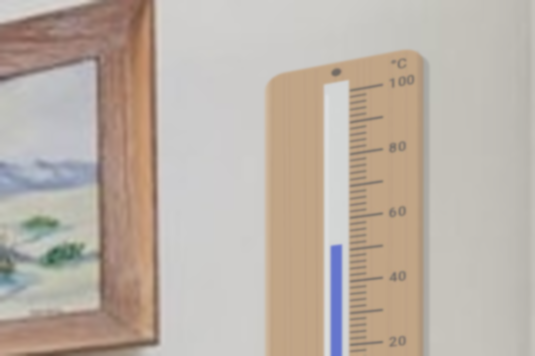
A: 52°C
